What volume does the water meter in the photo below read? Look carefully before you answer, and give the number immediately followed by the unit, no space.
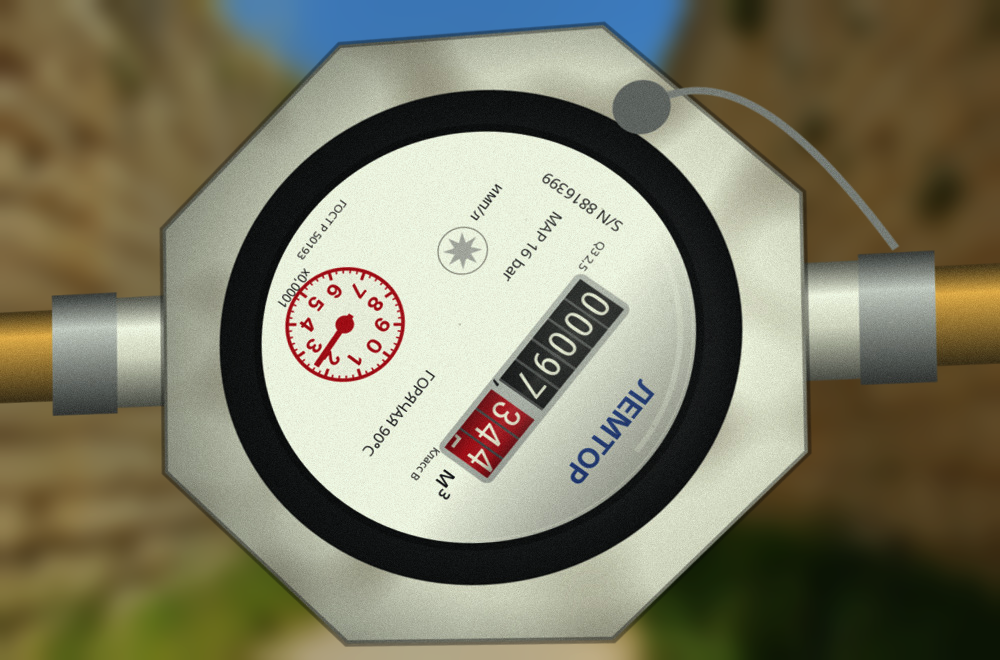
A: 97.3442m³
